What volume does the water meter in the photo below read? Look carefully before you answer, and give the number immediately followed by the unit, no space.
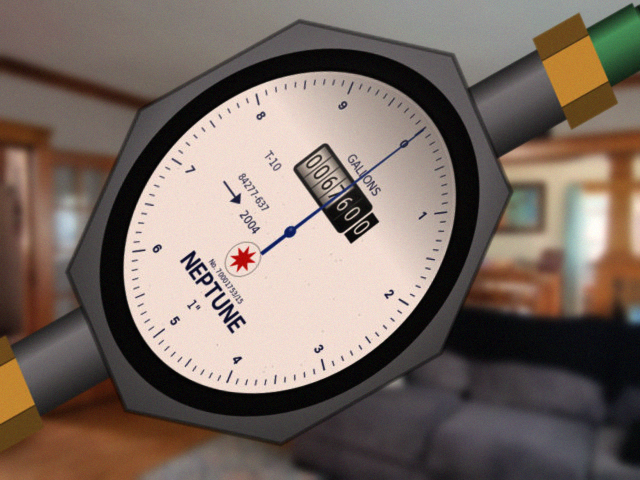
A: 67600.0gal
